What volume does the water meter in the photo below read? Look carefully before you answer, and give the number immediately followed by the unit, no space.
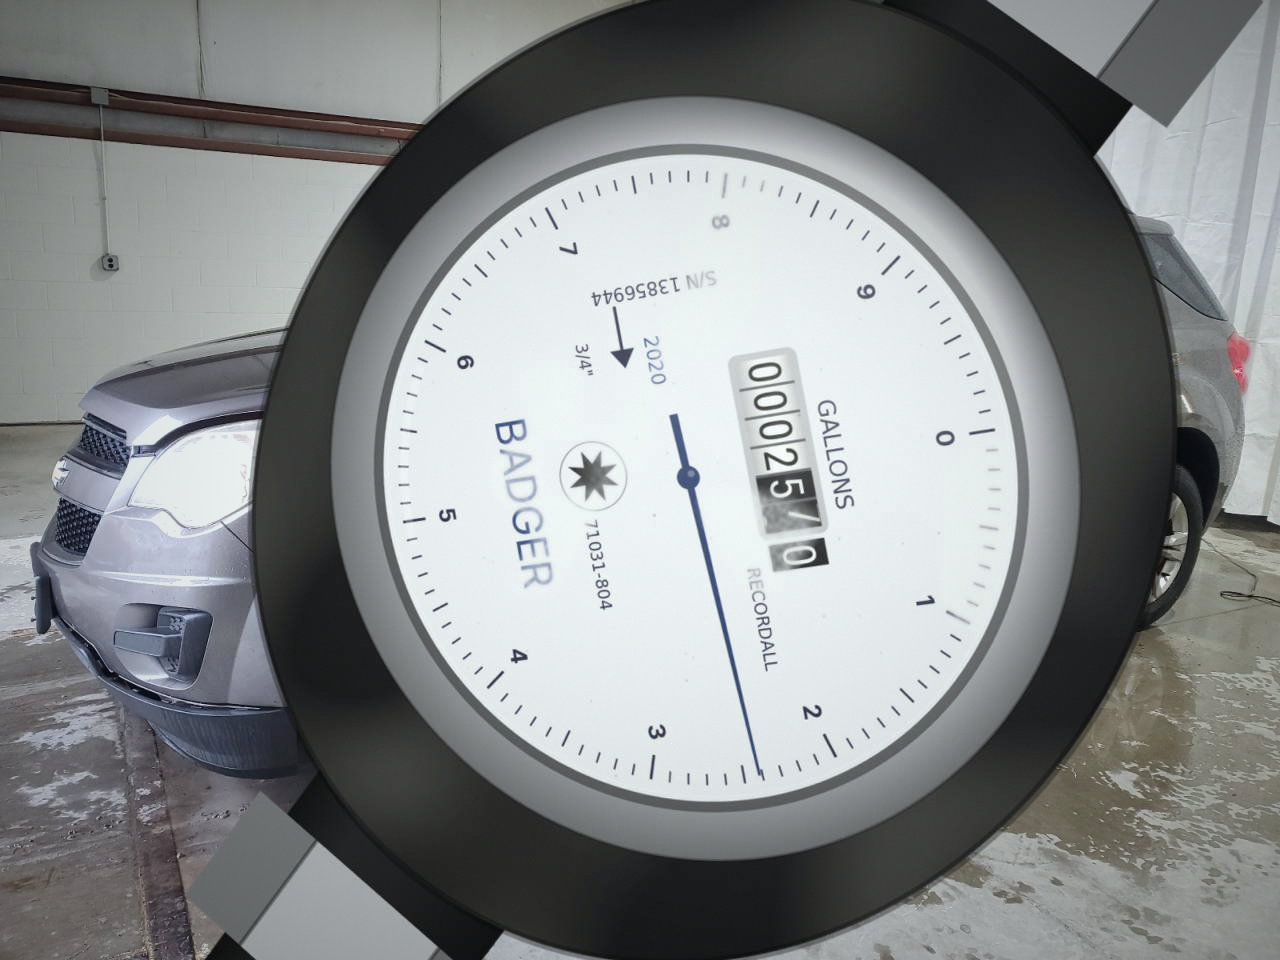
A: 2572.4gal
